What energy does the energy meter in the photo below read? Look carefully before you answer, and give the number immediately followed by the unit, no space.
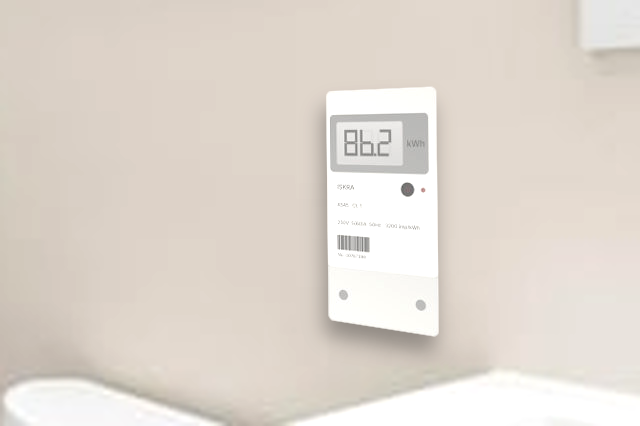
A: 86.2kWh
